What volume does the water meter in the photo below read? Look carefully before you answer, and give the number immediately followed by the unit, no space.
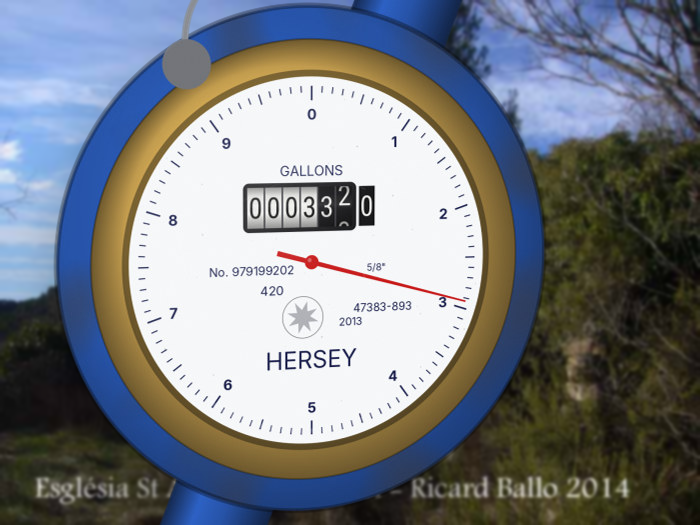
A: 3322.9gal
